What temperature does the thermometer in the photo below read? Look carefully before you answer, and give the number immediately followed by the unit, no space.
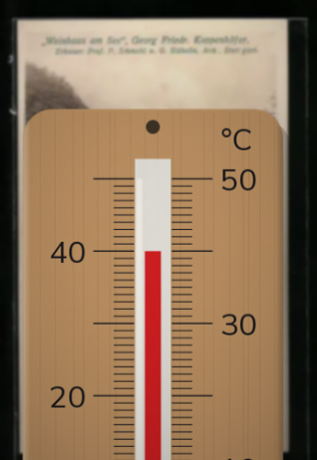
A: 40°C
